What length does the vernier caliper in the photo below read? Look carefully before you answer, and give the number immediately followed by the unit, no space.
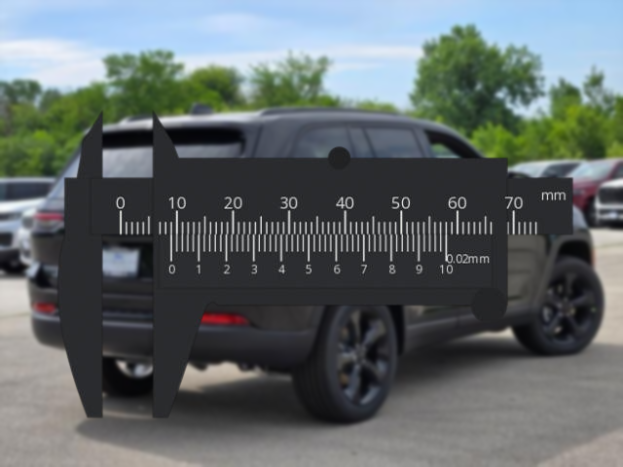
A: 9.0mm
